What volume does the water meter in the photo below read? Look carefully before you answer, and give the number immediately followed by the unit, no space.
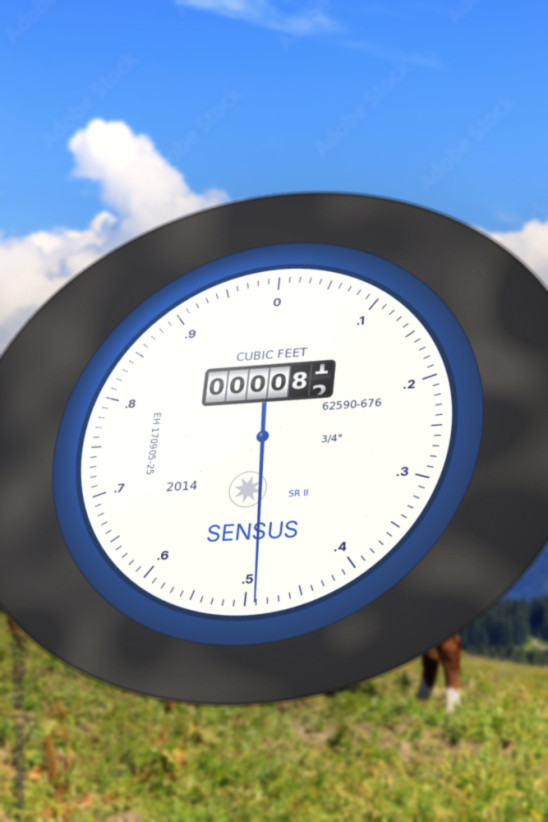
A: 81.49ft³
